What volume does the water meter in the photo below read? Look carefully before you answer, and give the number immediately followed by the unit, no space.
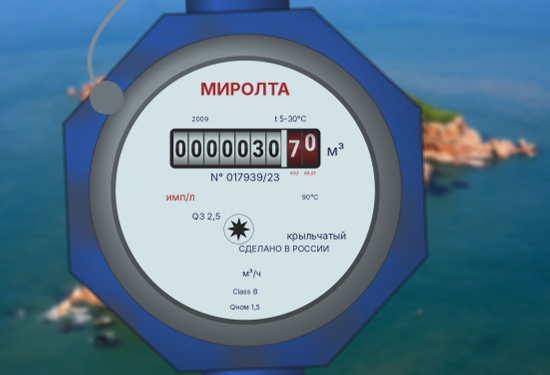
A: 30.70m³
